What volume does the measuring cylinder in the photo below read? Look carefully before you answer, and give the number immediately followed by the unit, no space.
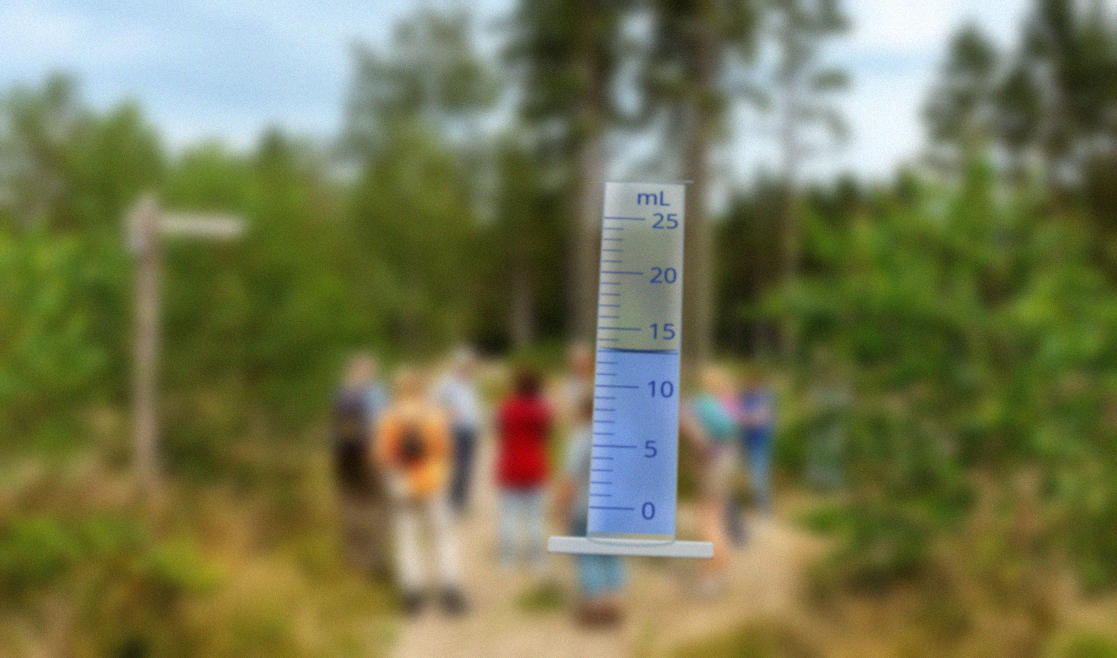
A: 13mL
